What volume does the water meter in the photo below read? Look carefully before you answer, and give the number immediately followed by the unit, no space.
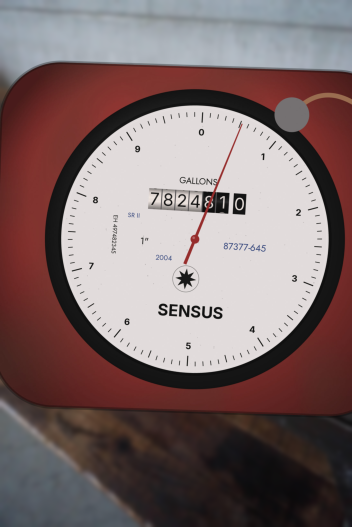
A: 7824810.5gal
